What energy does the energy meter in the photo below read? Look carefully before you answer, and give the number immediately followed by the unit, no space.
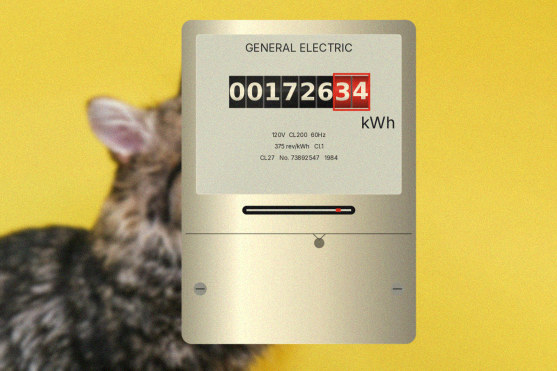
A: 1726.34kWh
